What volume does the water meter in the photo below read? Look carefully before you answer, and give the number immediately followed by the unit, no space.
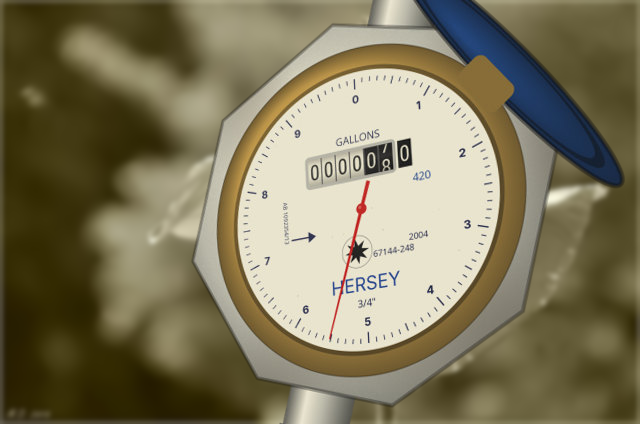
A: 75.5gal
